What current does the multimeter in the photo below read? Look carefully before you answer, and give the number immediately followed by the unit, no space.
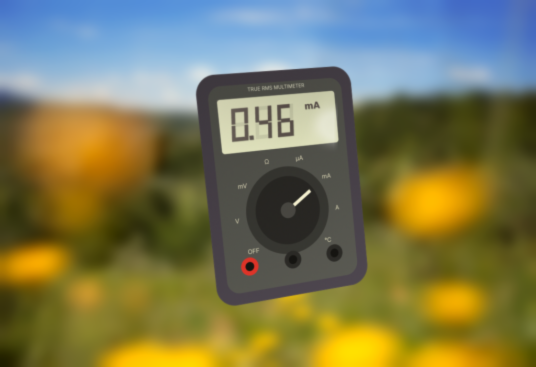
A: 0.46mA
